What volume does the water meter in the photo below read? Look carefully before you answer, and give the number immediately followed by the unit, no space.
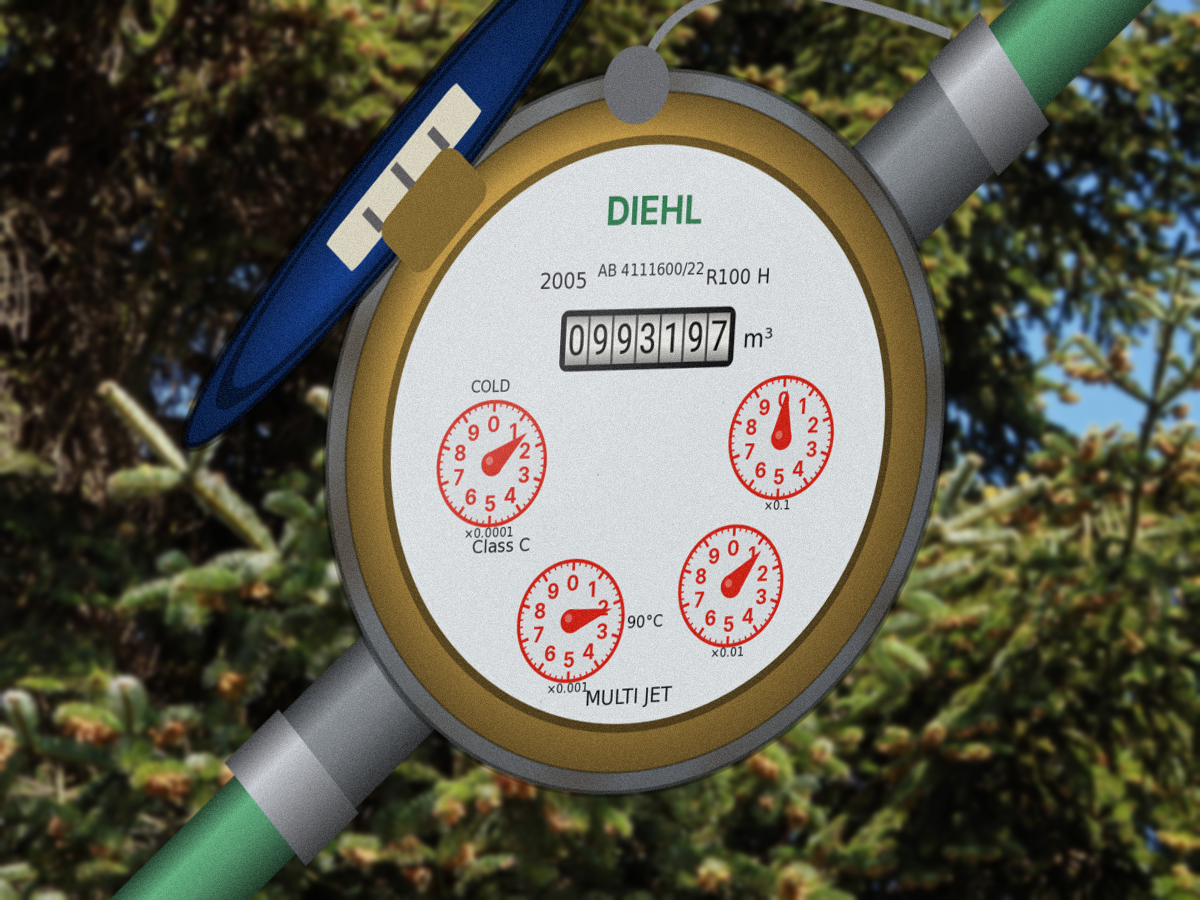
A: 993197.0121m³
